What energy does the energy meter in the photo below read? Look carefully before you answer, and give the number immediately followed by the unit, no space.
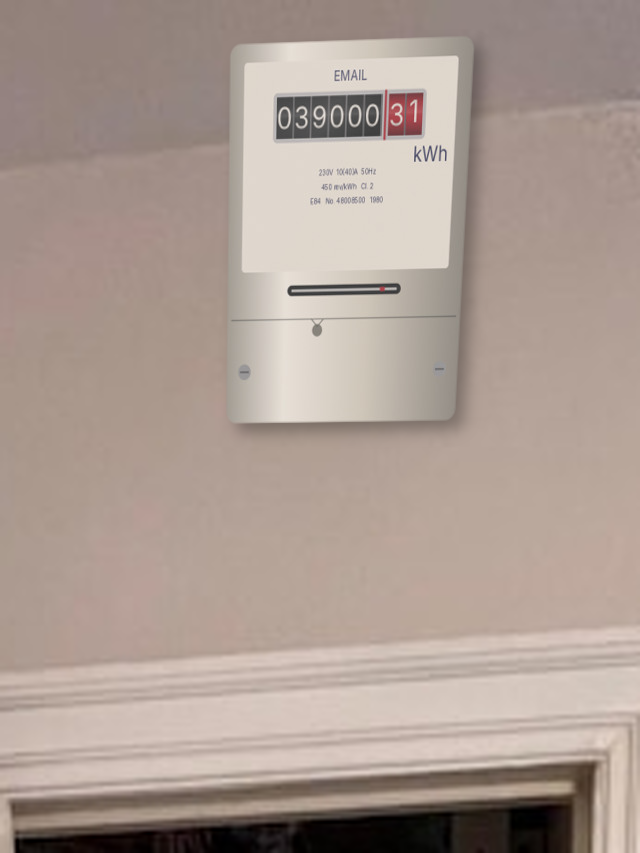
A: 39000.31kWh
